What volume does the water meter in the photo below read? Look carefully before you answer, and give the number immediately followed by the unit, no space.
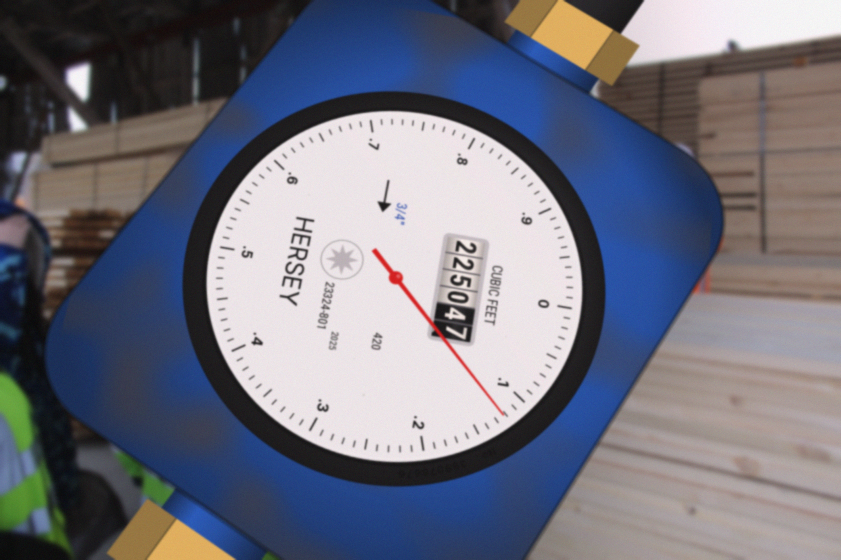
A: 225047.12ft³
